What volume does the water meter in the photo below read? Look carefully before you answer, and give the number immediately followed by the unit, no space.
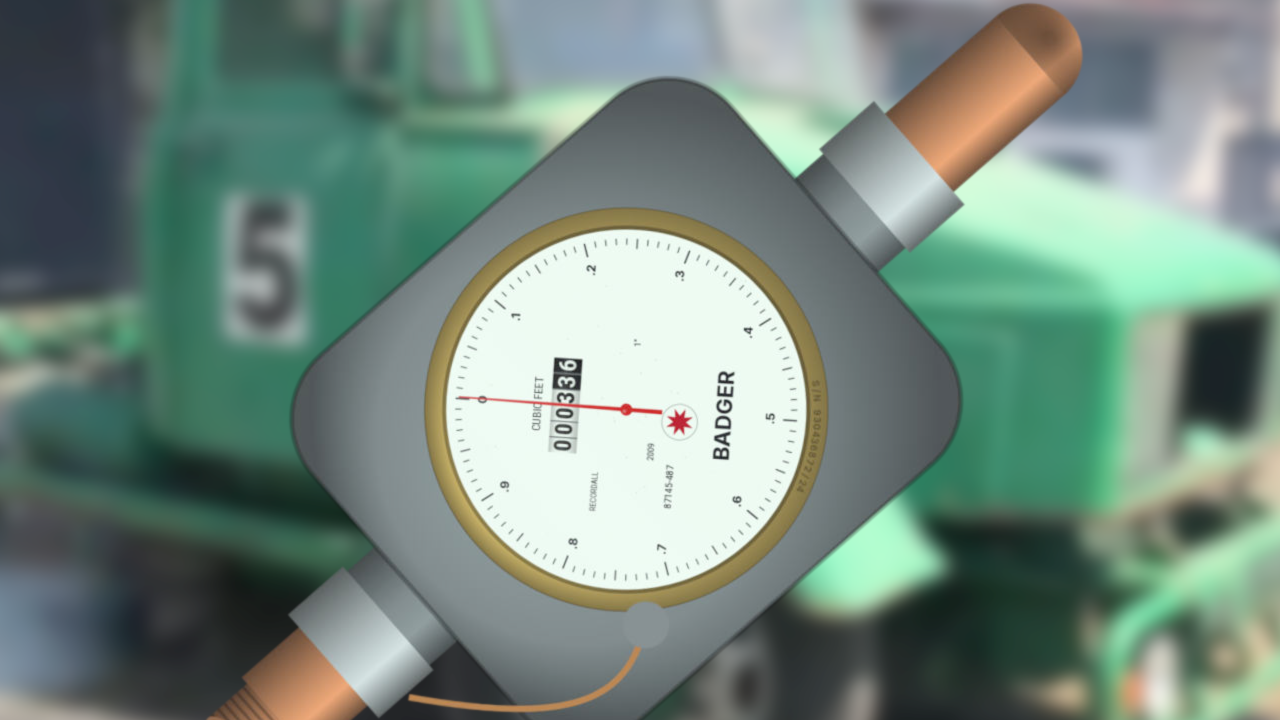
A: 336.00ft³
